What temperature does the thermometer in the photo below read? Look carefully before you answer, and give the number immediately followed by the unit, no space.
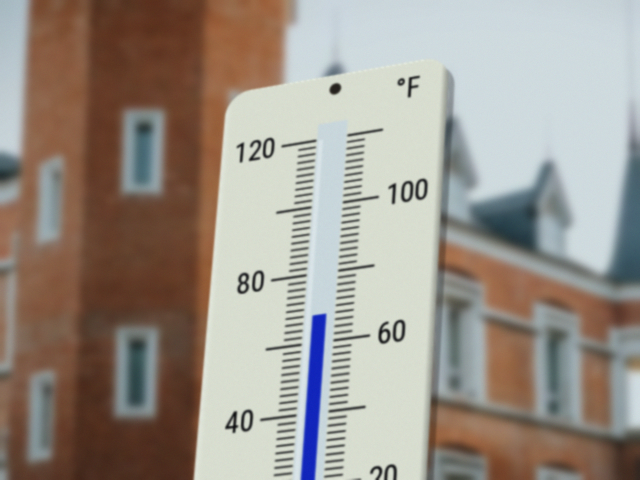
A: 68°F
